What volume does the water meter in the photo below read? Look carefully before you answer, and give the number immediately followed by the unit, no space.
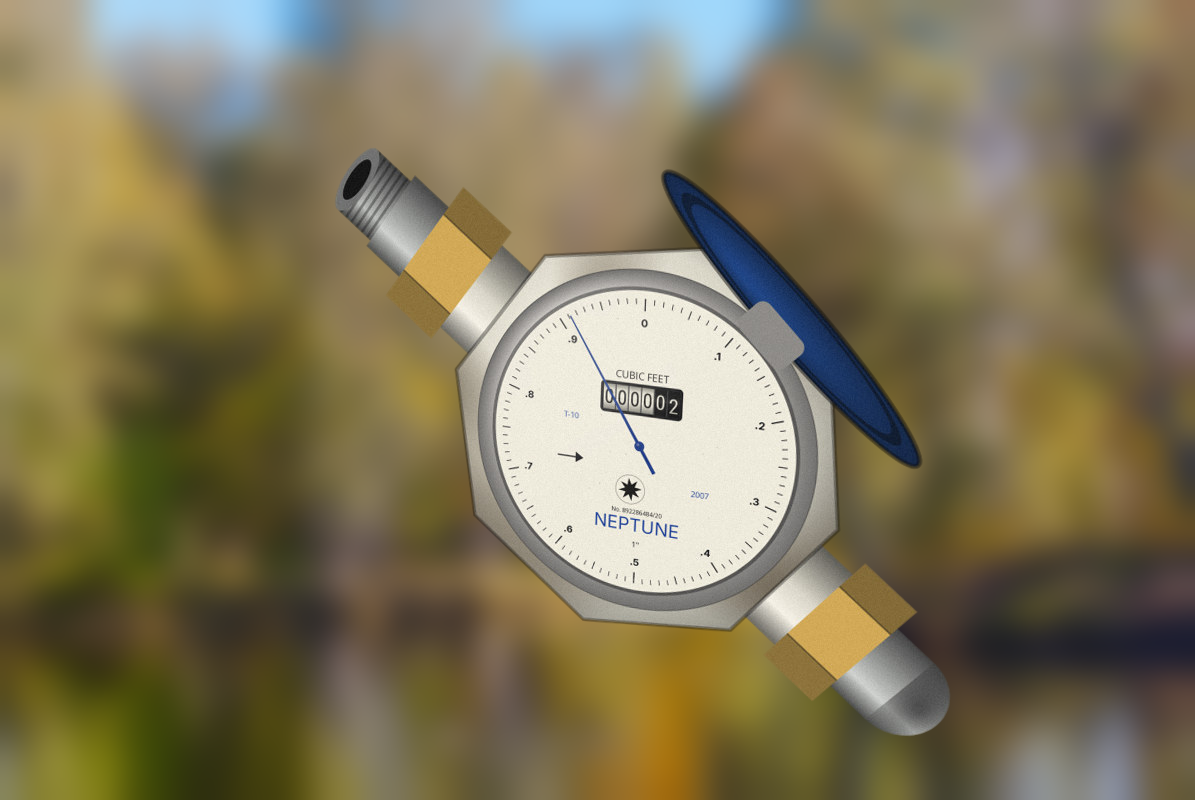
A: 1.91ft³
